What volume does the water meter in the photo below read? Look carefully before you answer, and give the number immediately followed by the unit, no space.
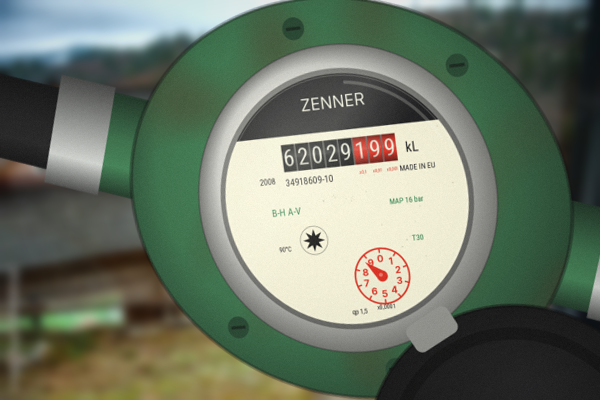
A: 62029.1998kL
